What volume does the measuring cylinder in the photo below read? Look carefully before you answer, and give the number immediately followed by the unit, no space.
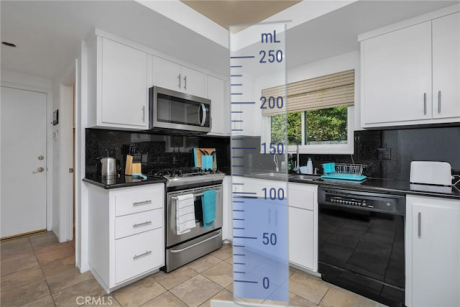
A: 95mL
